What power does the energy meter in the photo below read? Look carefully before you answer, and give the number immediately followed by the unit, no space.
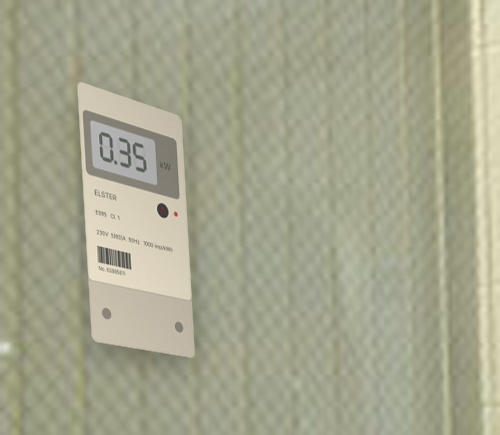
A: 0.35kW
